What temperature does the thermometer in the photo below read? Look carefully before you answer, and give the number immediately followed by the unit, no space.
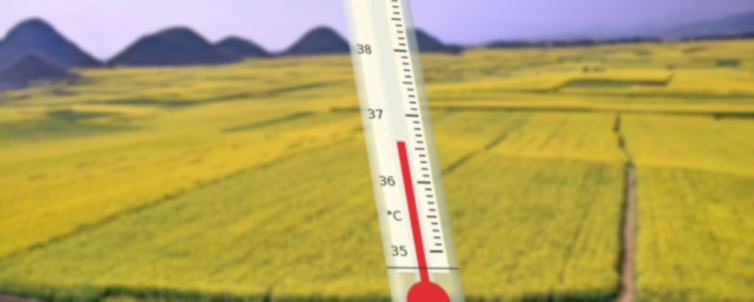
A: 36.6°C
